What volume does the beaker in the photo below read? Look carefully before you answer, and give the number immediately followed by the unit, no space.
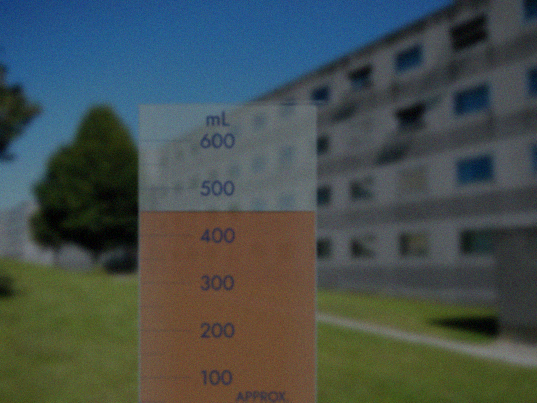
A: 450mL
